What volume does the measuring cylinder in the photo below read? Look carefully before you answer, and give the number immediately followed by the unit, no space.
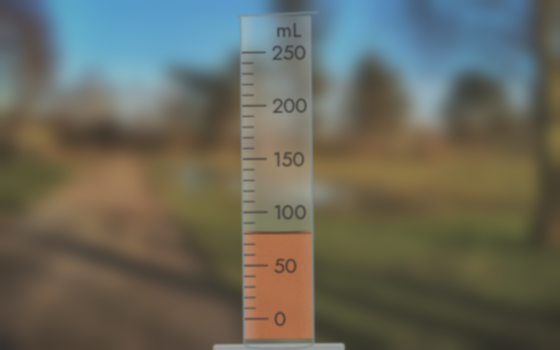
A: 80mL
